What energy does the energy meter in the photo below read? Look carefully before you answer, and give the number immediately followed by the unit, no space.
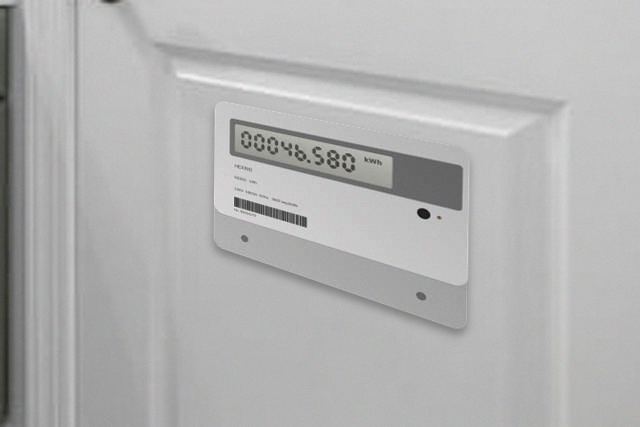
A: 46.580kWh
